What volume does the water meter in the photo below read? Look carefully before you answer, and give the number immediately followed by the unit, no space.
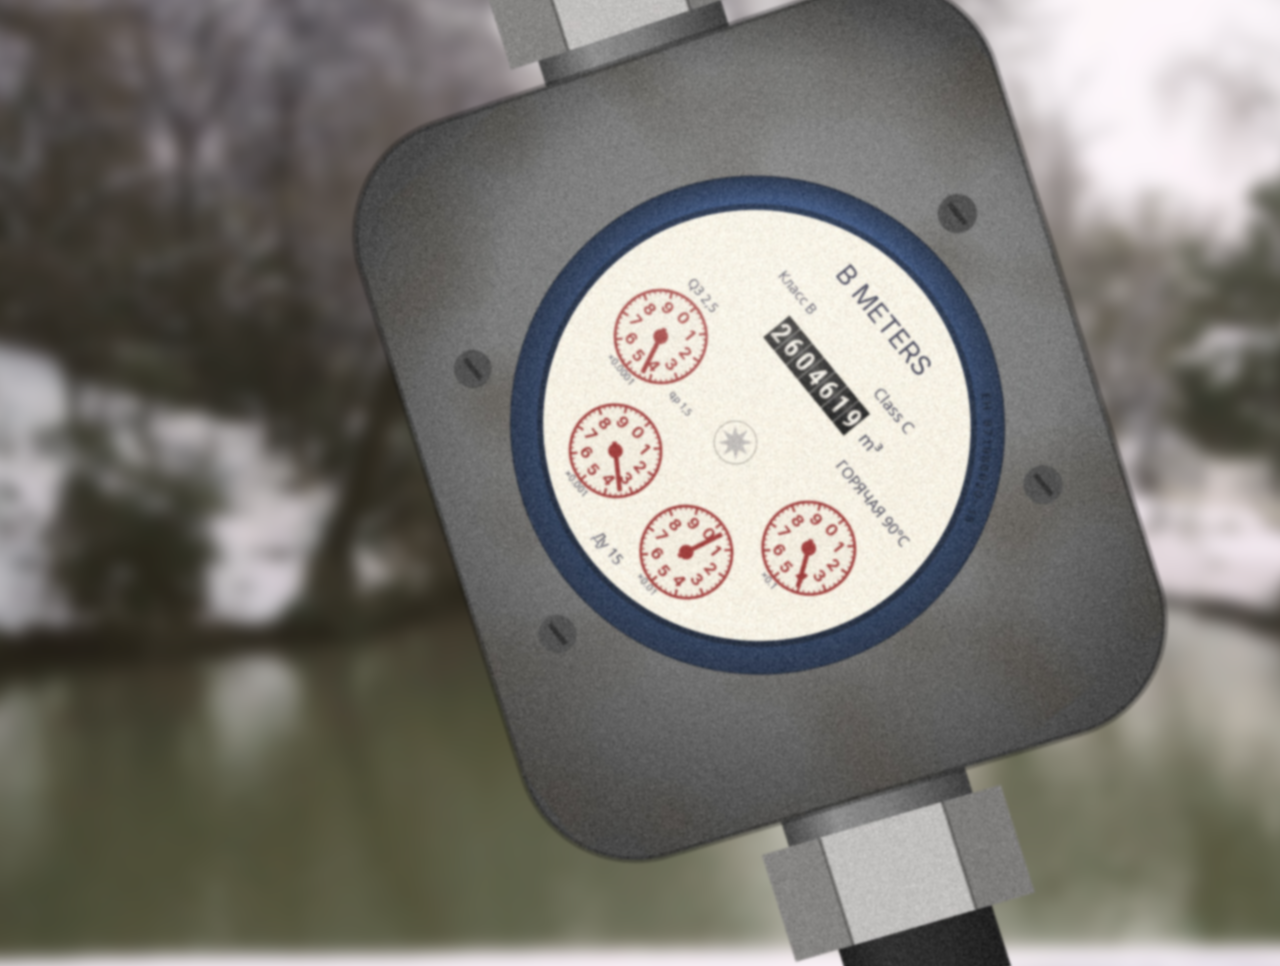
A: 2604619.4034m³
